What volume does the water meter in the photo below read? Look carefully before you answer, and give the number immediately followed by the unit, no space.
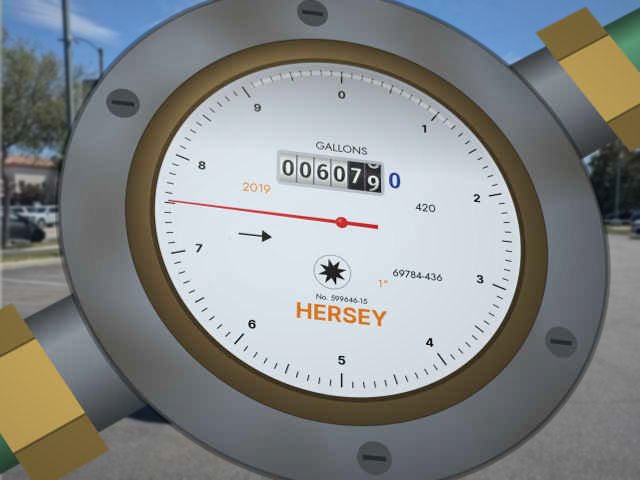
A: 60787.5gal
